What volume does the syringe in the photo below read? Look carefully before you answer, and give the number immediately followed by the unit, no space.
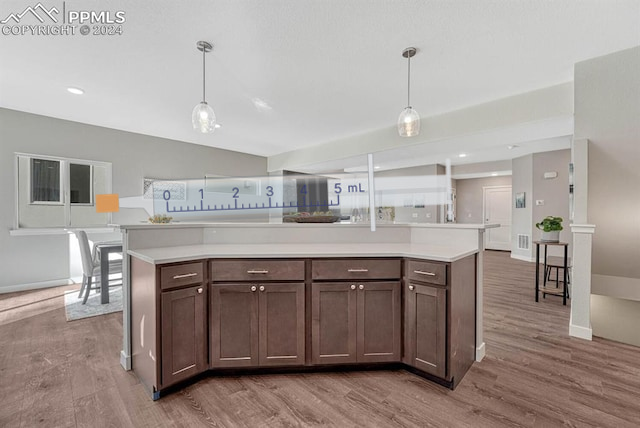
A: 3.8mL
